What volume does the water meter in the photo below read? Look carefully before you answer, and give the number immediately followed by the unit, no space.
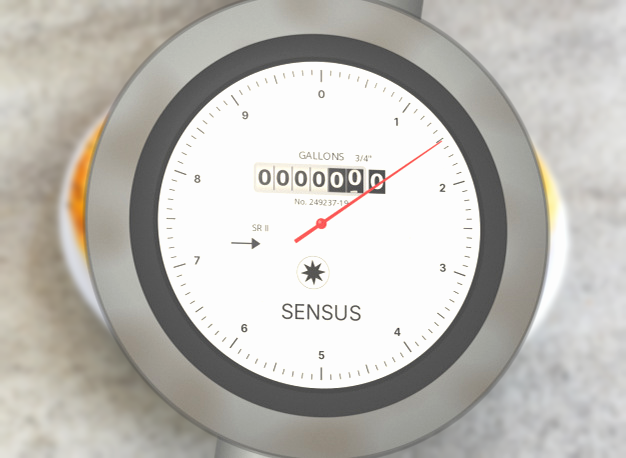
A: 1.5gal
